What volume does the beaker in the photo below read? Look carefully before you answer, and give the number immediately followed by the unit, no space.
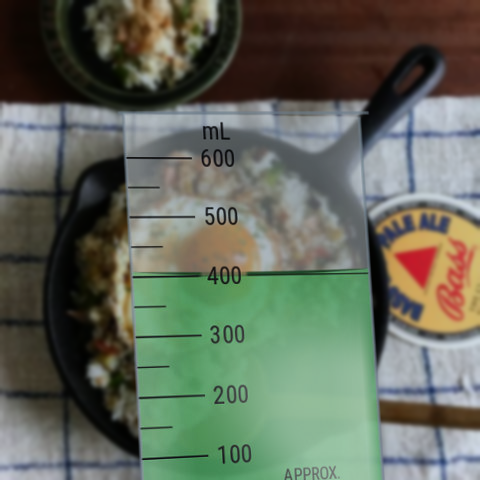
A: 400mL
